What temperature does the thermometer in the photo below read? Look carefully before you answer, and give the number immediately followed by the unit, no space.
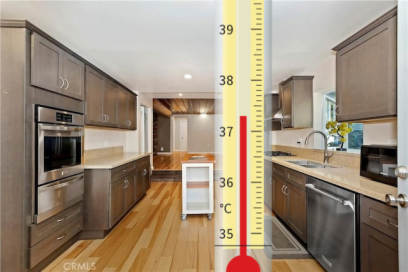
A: 37.3°C
